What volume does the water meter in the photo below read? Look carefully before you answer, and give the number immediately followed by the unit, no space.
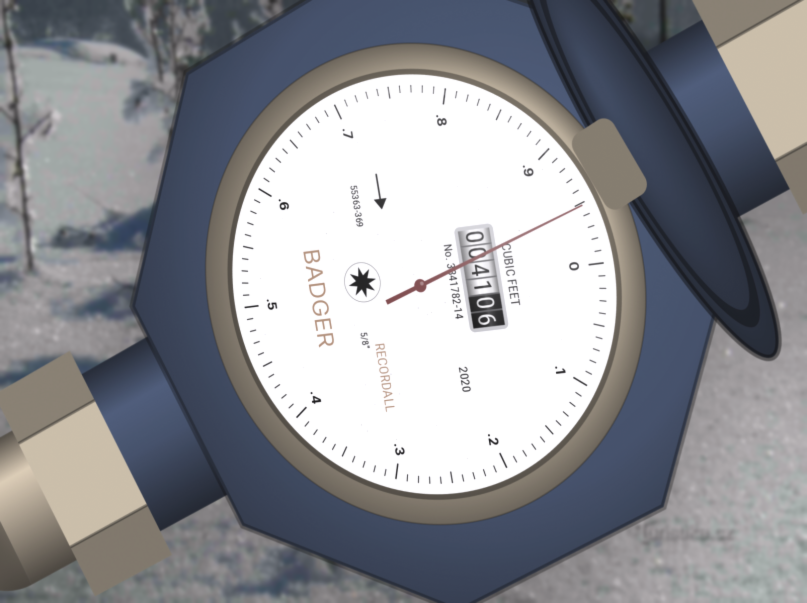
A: 4105.95ft³
